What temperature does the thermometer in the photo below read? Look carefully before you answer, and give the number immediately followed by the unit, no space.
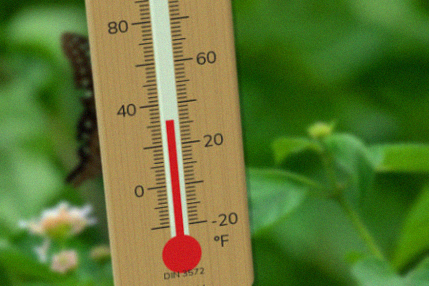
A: 32°F
